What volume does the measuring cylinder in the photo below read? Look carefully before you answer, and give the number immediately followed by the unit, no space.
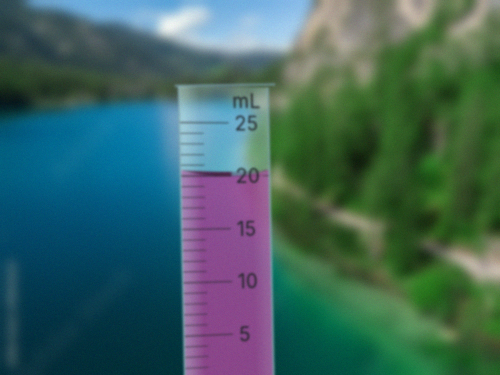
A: 20mL
